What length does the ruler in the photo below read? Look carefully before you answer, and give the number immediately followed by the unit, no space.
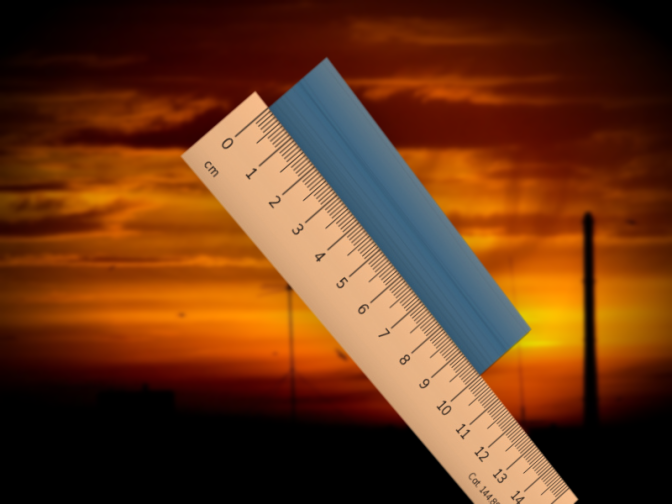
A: 10cm
